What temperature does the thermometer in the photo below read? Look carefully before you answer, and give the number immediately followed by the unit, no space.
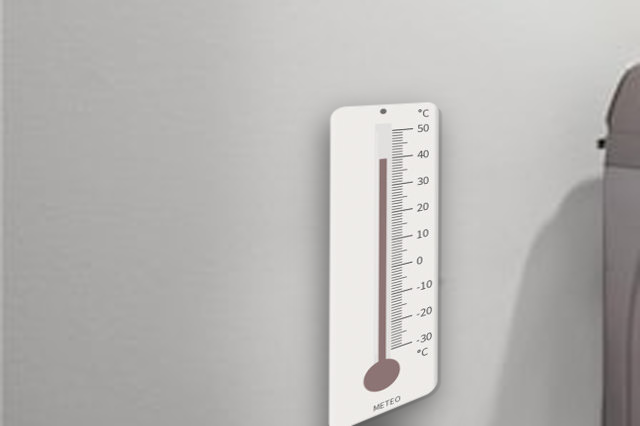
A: 40°C
